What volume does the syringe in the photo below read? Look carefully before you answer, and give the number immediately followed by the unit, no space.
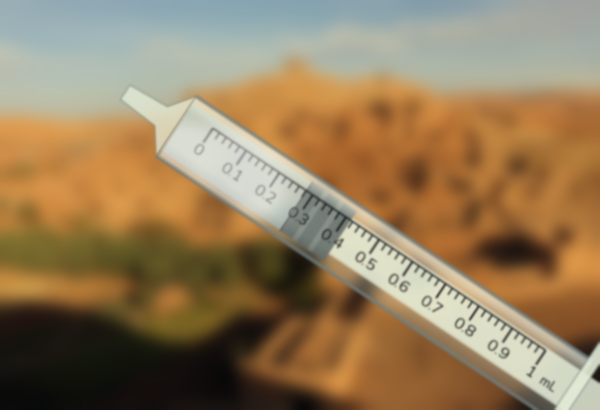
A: 0.28mL
